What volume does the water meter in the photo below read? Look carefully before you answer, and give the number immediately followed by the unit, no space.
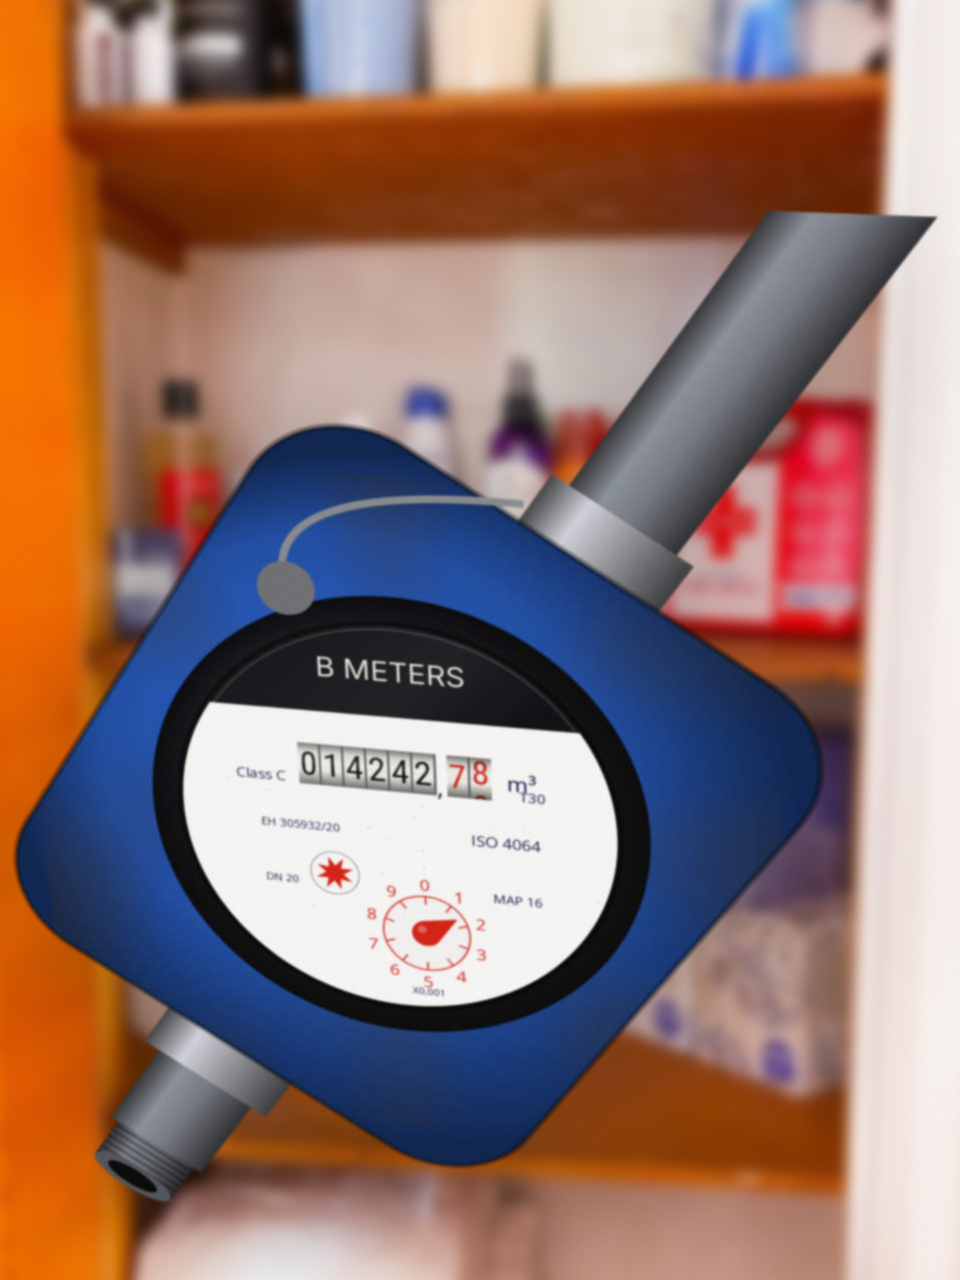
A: 14242.781m³
